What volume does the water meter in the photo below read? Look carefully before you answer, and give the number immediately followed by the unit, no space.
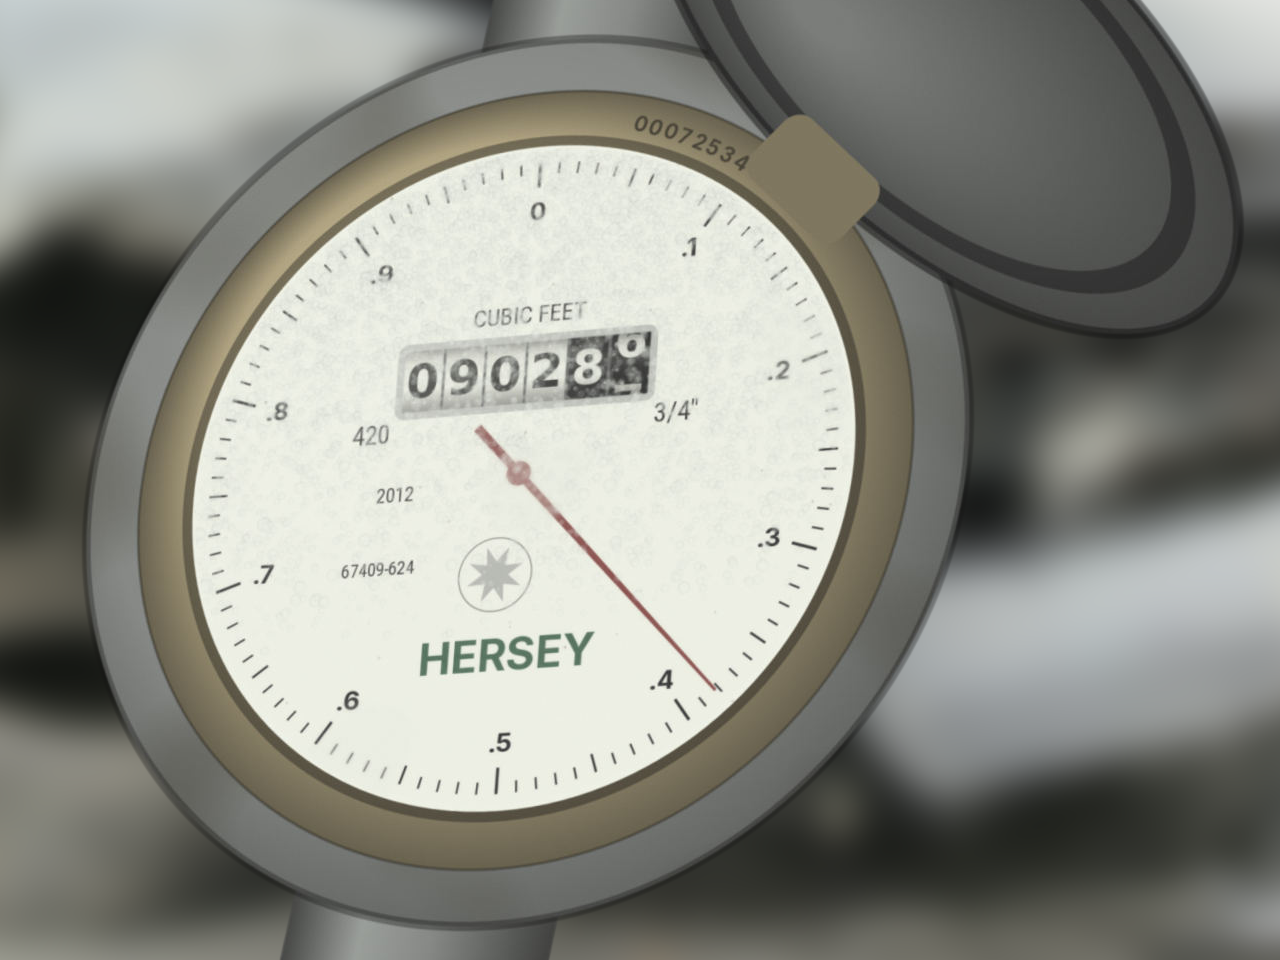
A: 90286.38ft³
